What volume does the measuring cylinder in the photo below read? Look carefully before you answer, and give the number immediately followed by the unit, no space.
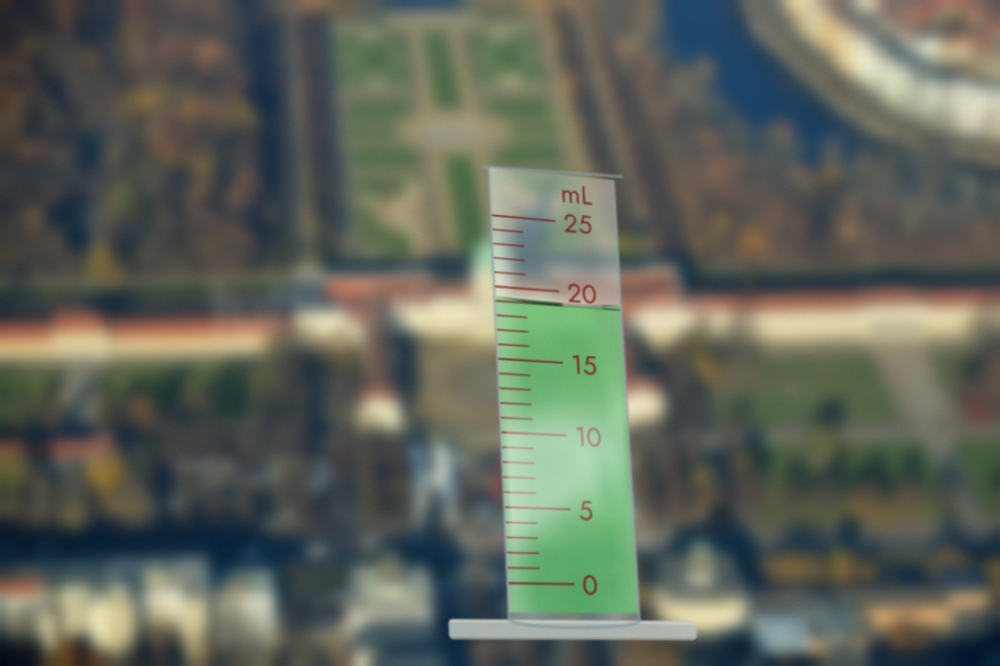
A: 19mL
